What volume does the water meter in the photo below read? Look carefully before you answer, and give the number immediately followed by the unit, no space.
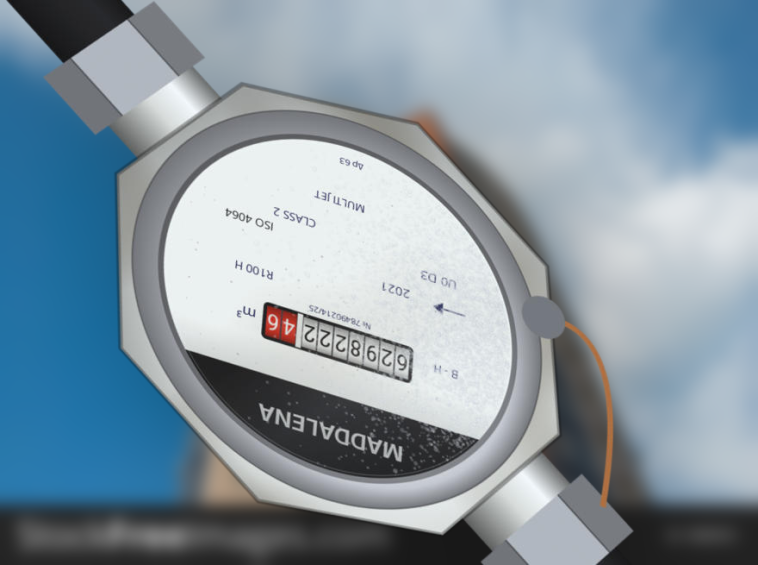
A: 6298222.46m³
